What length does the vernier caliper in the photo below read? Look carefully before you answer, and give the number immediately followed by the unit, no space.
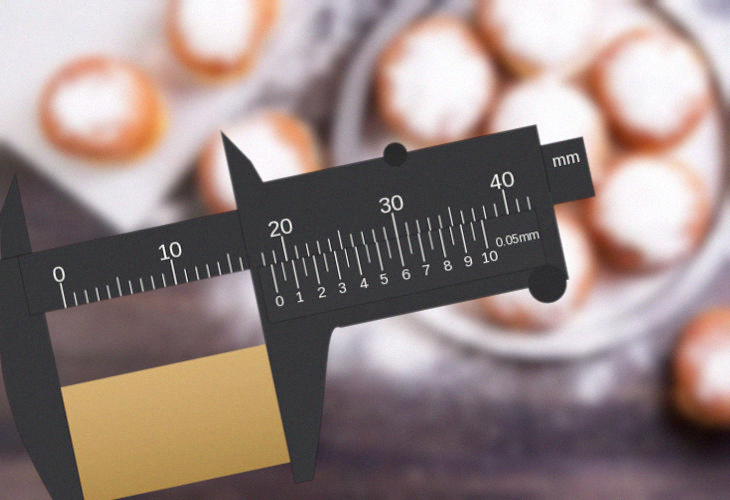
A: 18.6mm
